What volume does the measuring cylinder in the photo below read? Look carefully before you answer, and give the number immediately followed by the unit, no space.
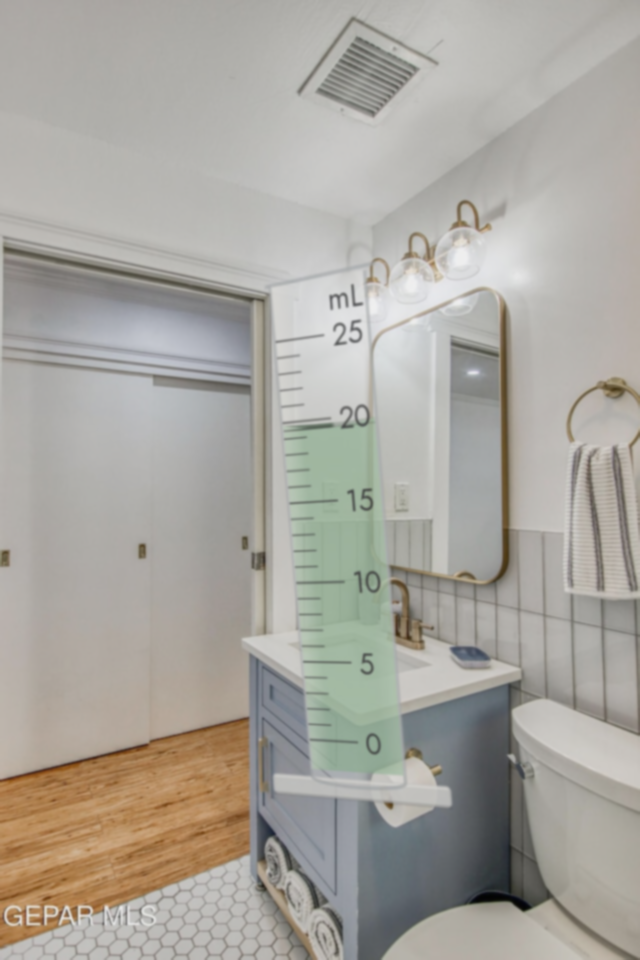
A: 19.5mL
